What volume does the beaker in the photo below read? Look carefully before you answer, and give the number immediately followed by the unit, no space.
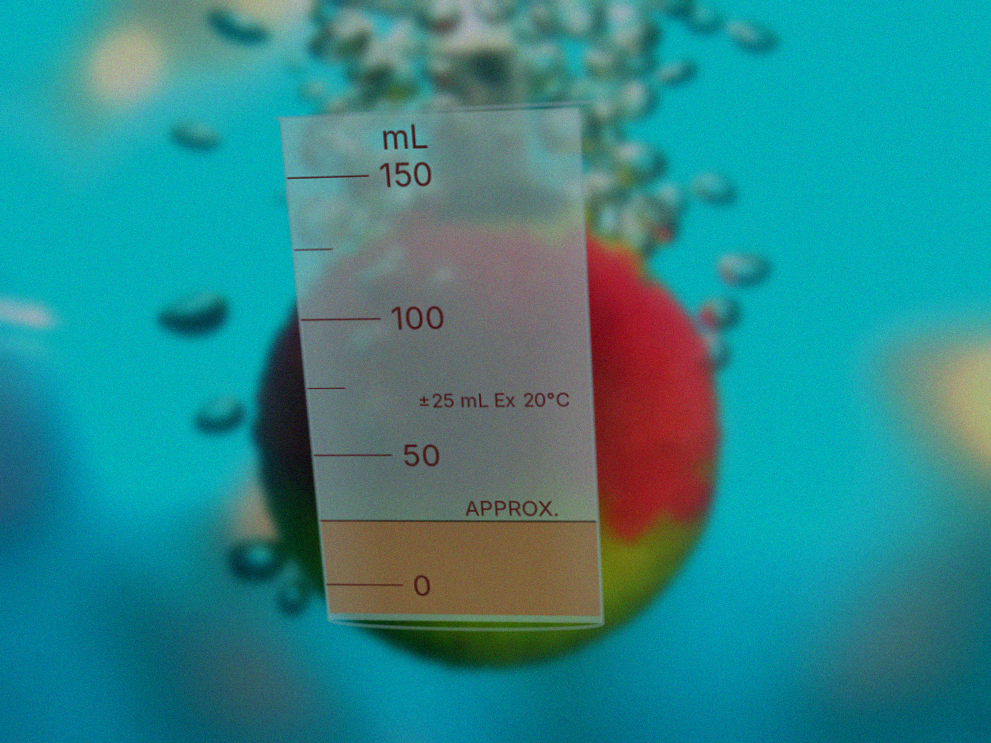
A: 25mL
